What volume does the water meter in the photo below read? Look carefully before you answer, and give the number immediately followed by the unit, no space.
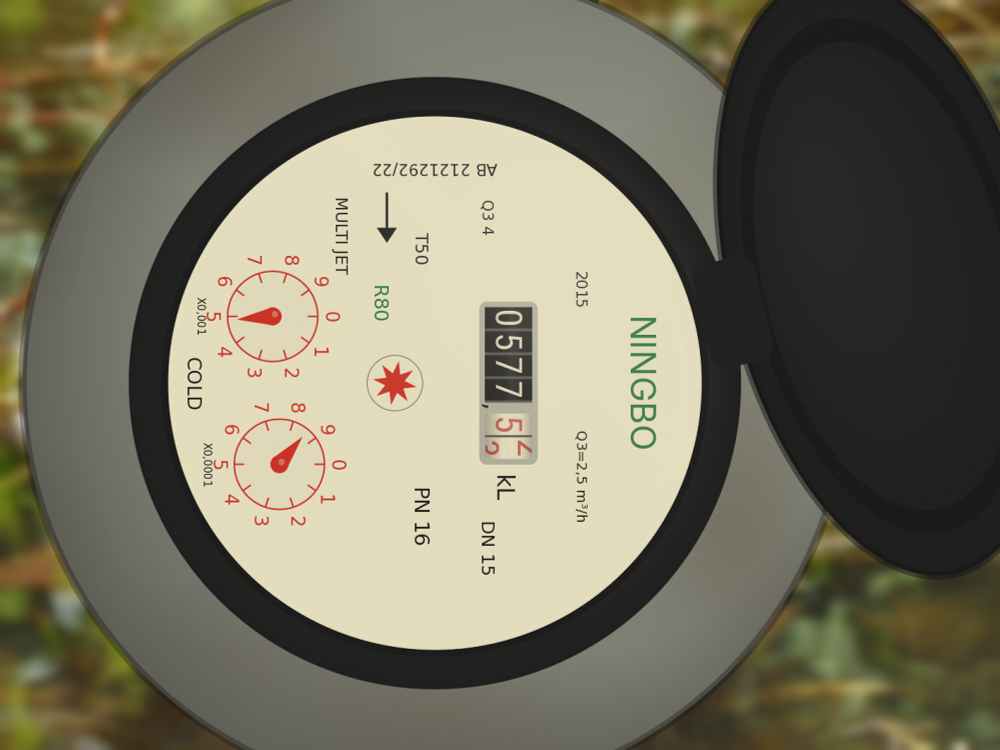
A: 577.5248kL
